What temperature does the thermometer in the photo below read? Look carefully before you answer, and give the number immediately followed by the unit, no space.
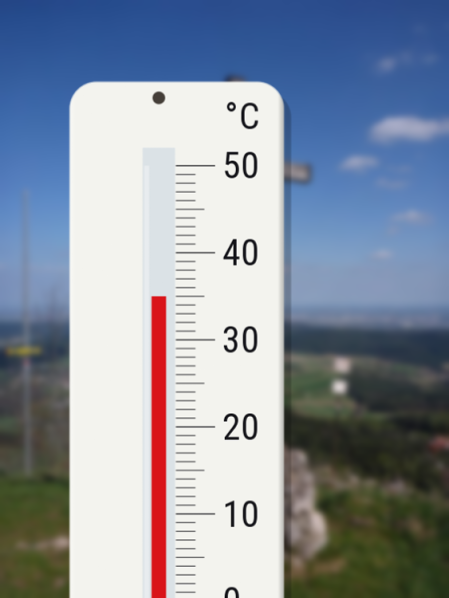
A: 35°C
